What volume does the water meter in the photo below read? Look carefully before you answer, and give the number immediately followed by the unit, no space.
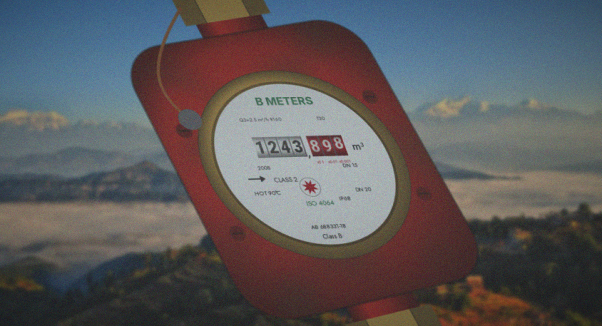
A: 1243.898m³
